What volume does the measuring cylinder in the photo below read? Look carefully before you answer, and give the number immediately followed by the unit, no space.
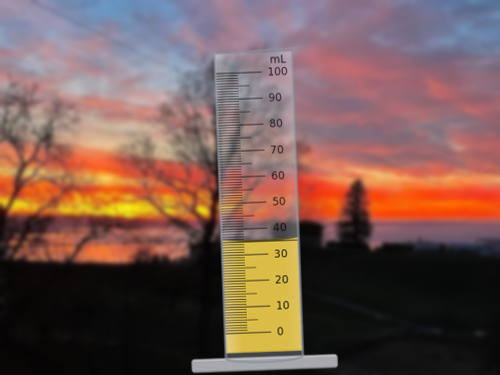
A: 35mL
